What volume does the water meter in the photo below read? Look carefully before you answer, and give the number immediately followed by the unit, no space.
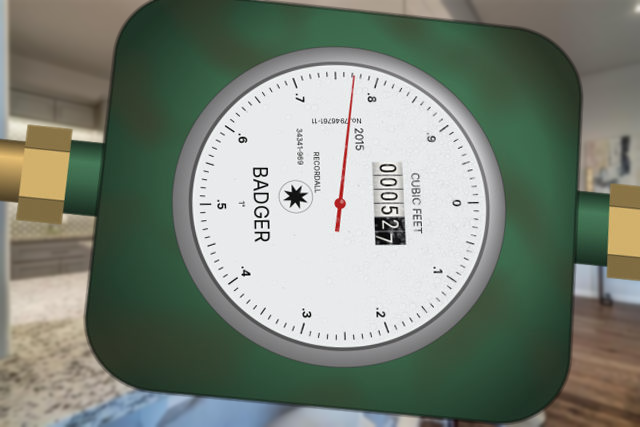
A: 526.77ft³
